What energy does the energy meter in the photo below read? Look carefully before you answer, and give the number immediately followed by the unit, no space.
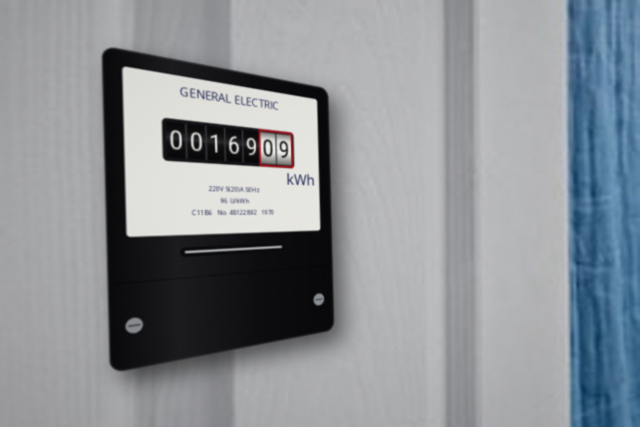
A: 169.09kWh
